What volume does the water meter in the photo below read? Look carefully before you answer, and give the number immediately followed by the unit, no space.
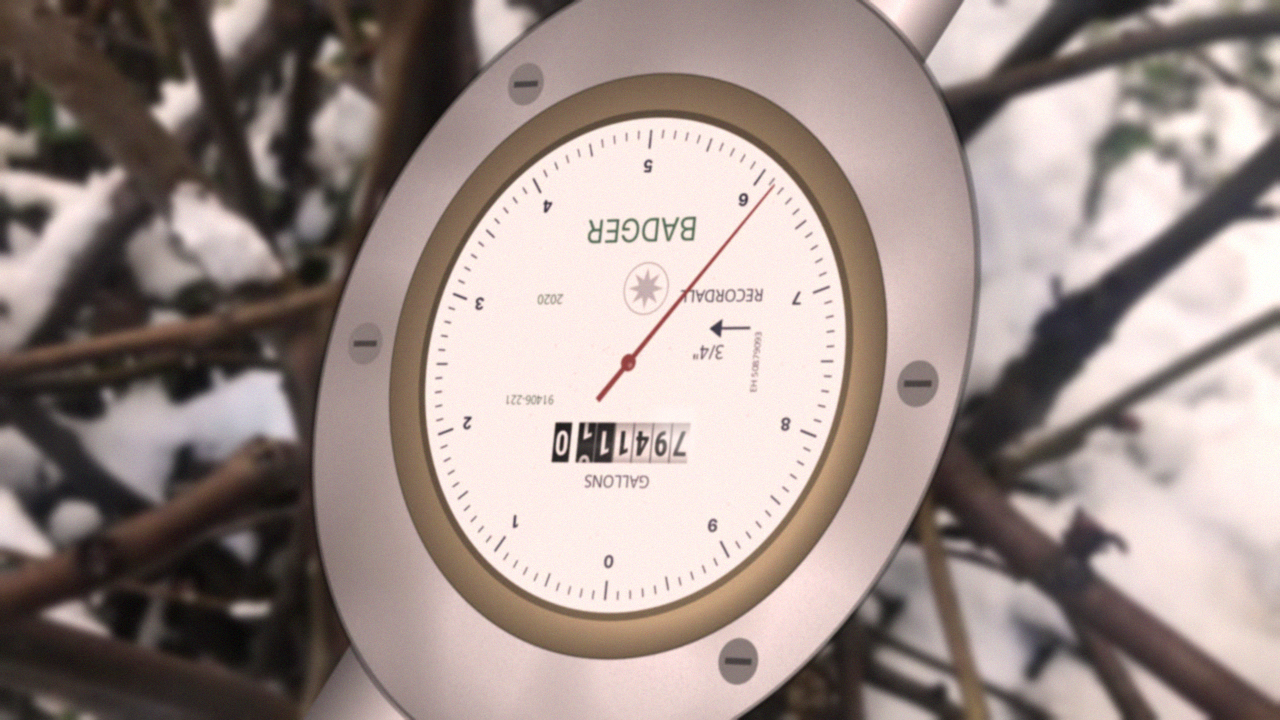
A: 7941106.1gal
